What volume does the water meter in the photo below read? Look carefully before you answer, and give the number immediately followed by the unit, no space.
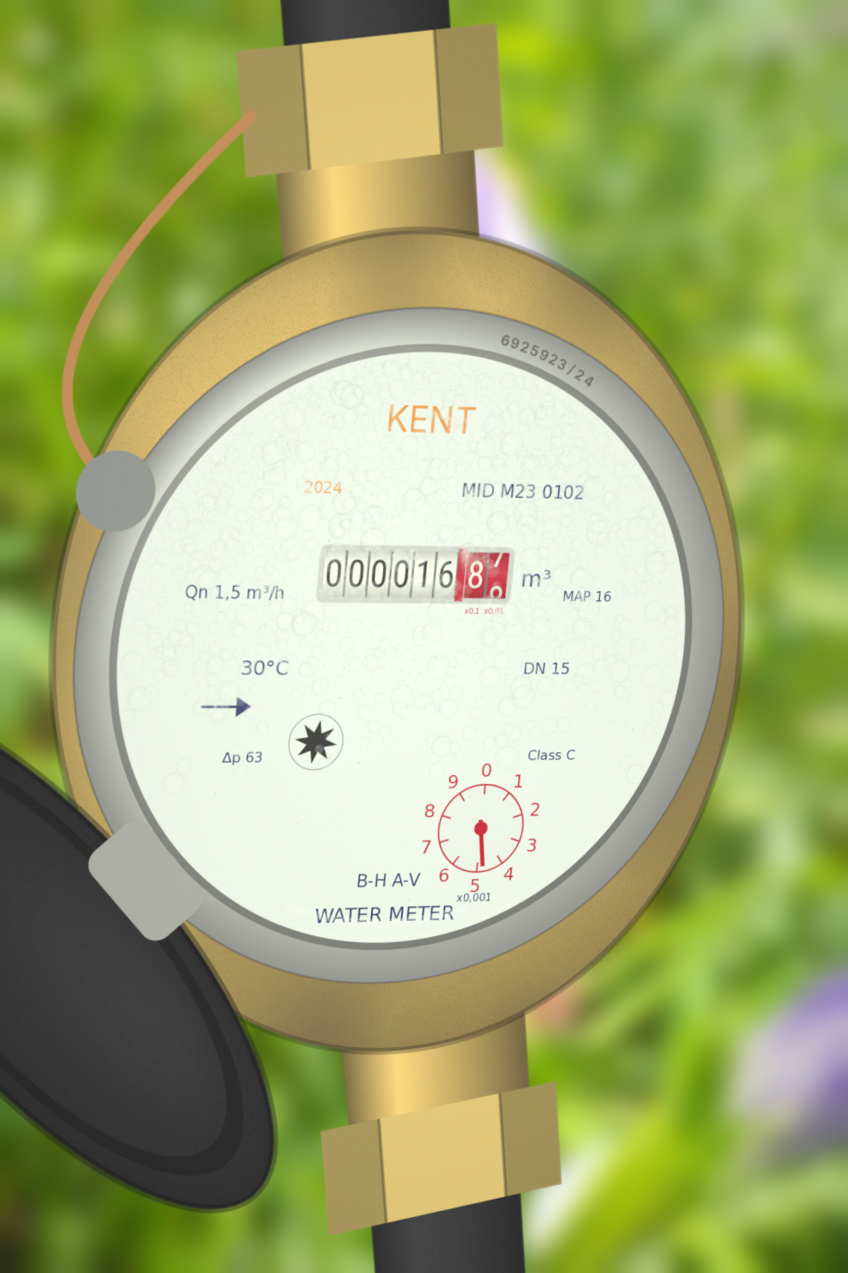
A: 16.874m³
